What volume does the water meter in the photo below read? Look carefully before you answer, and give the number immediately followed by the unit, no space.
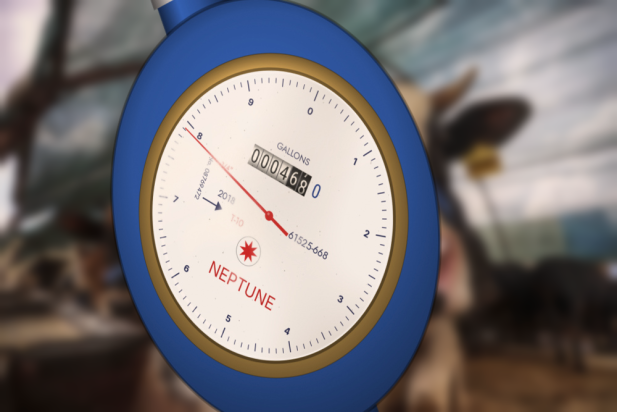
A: 4677.9gal
